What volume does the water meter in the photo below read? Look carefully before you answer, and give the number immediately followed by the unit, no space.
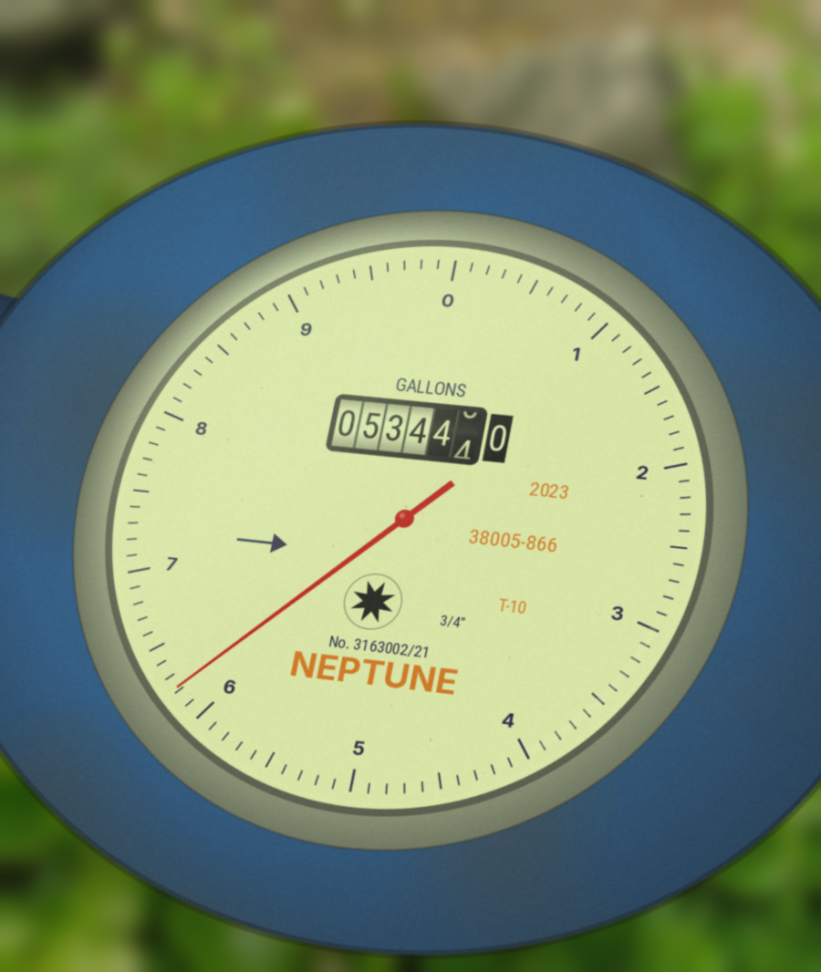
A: 534436.2gal
